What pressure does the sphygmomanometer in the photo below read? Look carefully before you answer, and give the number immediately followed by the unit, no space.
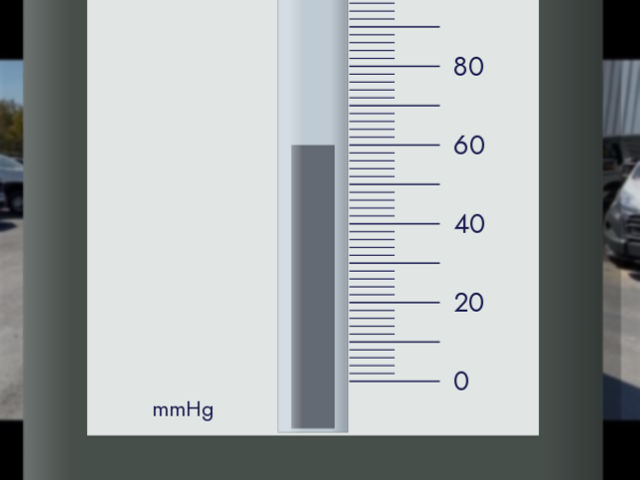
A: 60mmHg
